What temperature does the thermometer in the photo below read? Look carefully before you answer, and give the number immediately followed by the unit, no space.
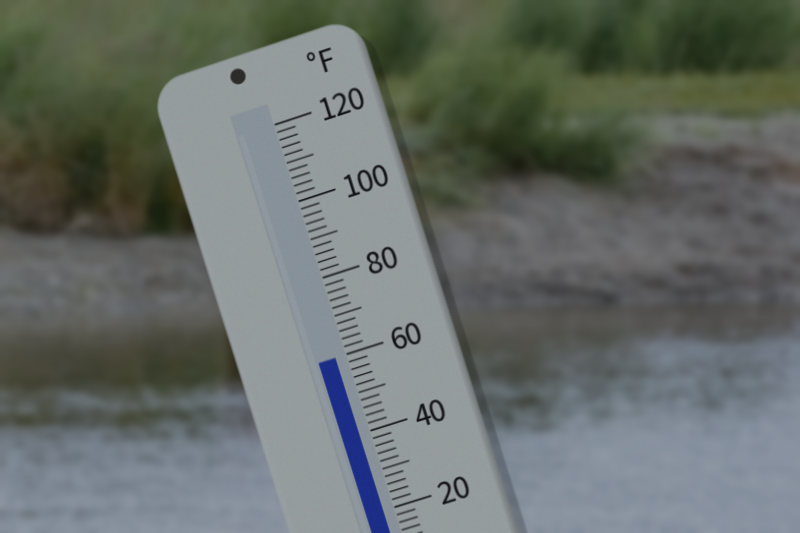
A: 60°F
